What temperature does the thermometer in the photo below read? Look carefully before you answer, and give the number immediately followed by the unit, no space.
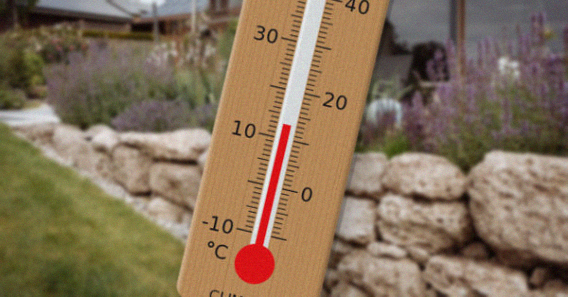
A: 13°C
